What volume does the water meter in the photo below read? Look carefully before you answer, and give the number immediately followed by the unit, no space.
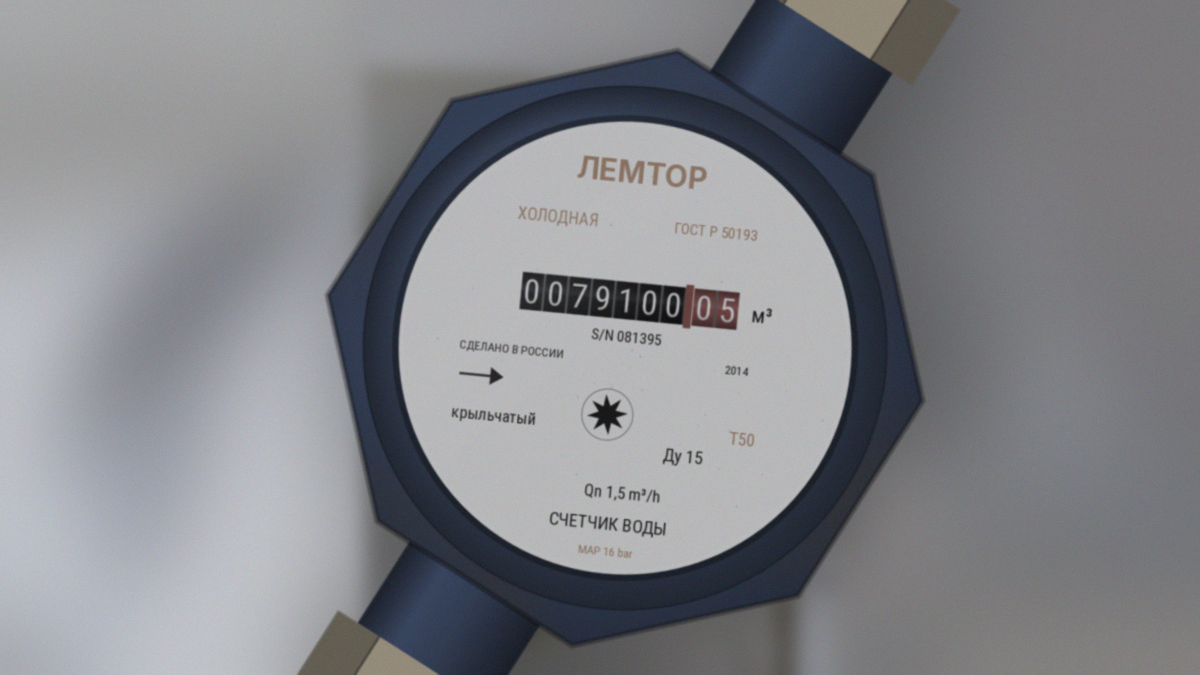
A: 79100.05m³
